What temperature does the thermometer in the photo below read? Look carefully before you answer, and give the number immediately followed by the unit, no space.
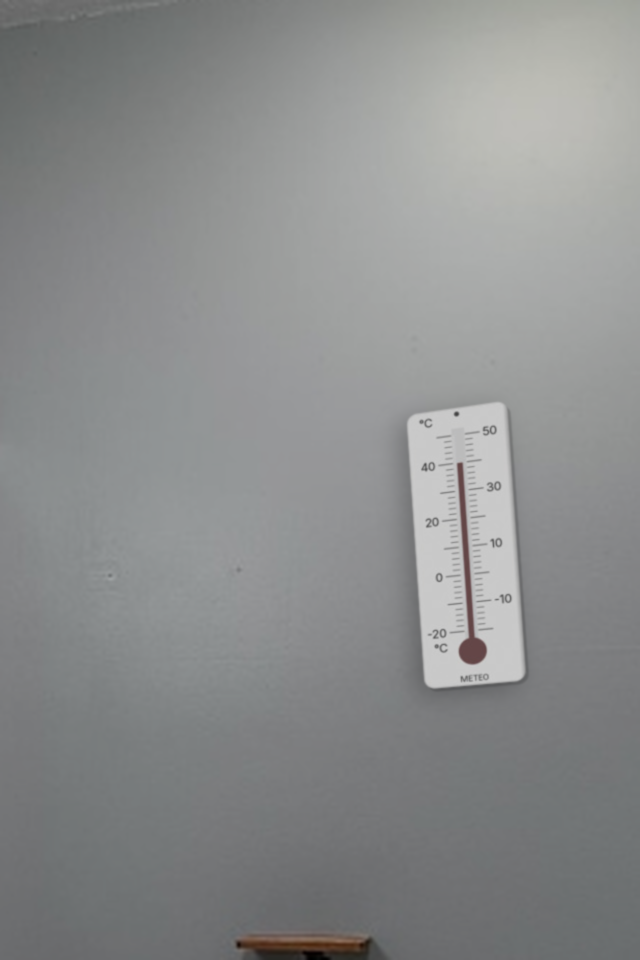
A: 40°C
